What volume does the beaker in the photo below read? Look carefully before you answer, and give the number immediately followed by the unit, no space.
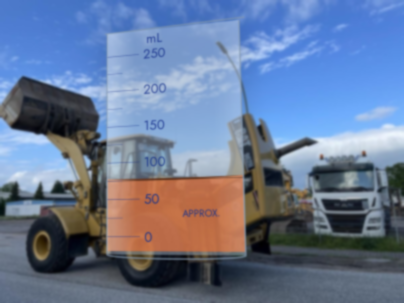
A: 75mL
